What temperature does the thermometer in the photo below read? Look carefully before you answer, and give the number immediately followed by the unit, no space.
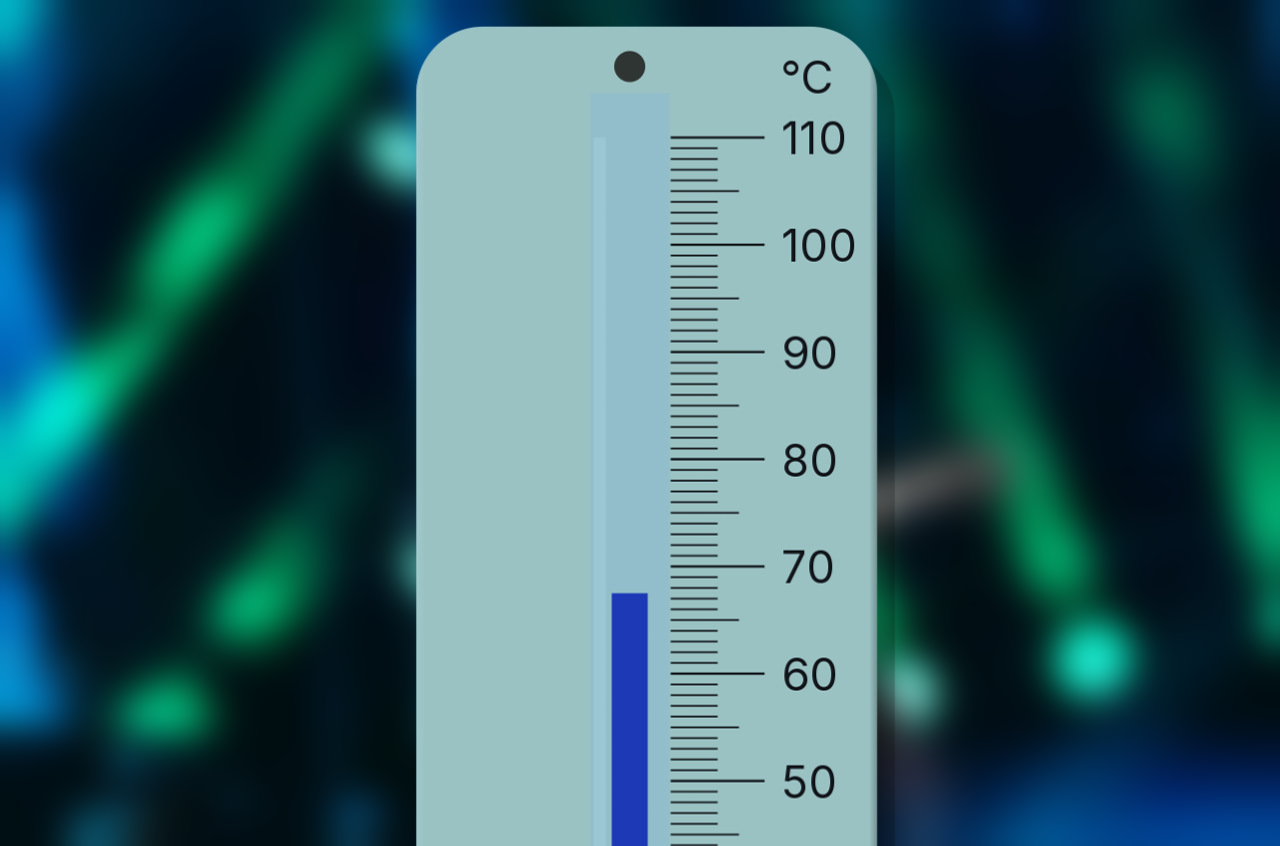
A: 67.5°C
